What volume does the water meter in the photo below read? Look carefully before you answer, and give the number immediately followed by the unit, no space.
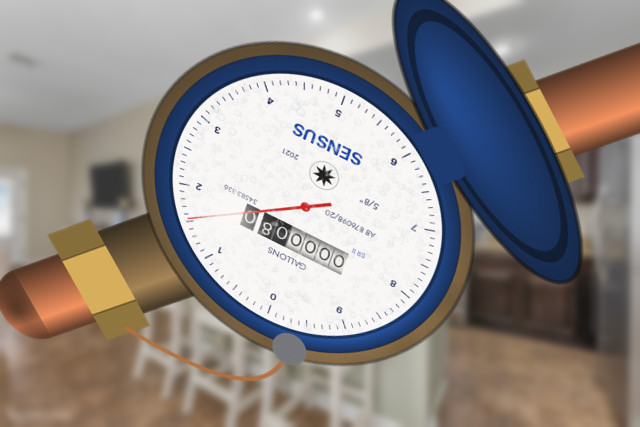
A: 81.5gal
